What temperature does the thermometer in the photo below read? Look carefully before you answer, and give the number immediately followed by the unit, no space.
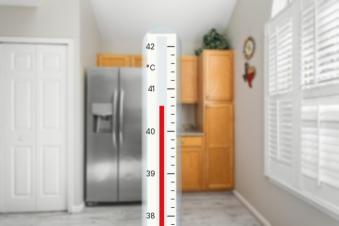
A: 40.6°C
